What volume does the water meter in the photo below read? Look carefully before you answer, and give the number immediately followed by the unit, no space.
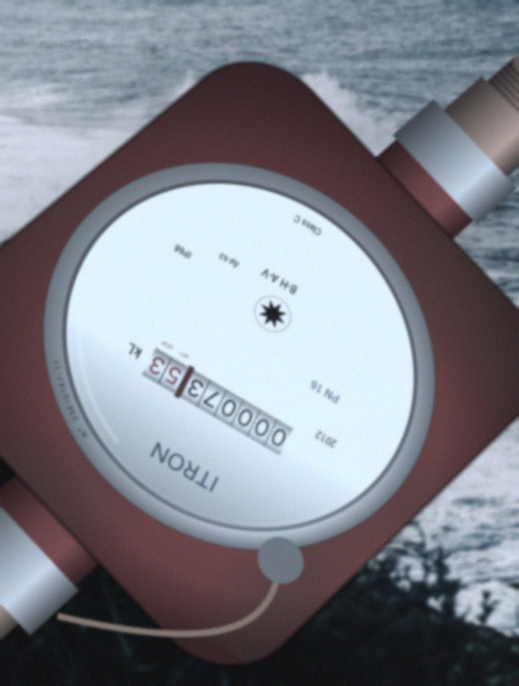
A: 73.53kL
